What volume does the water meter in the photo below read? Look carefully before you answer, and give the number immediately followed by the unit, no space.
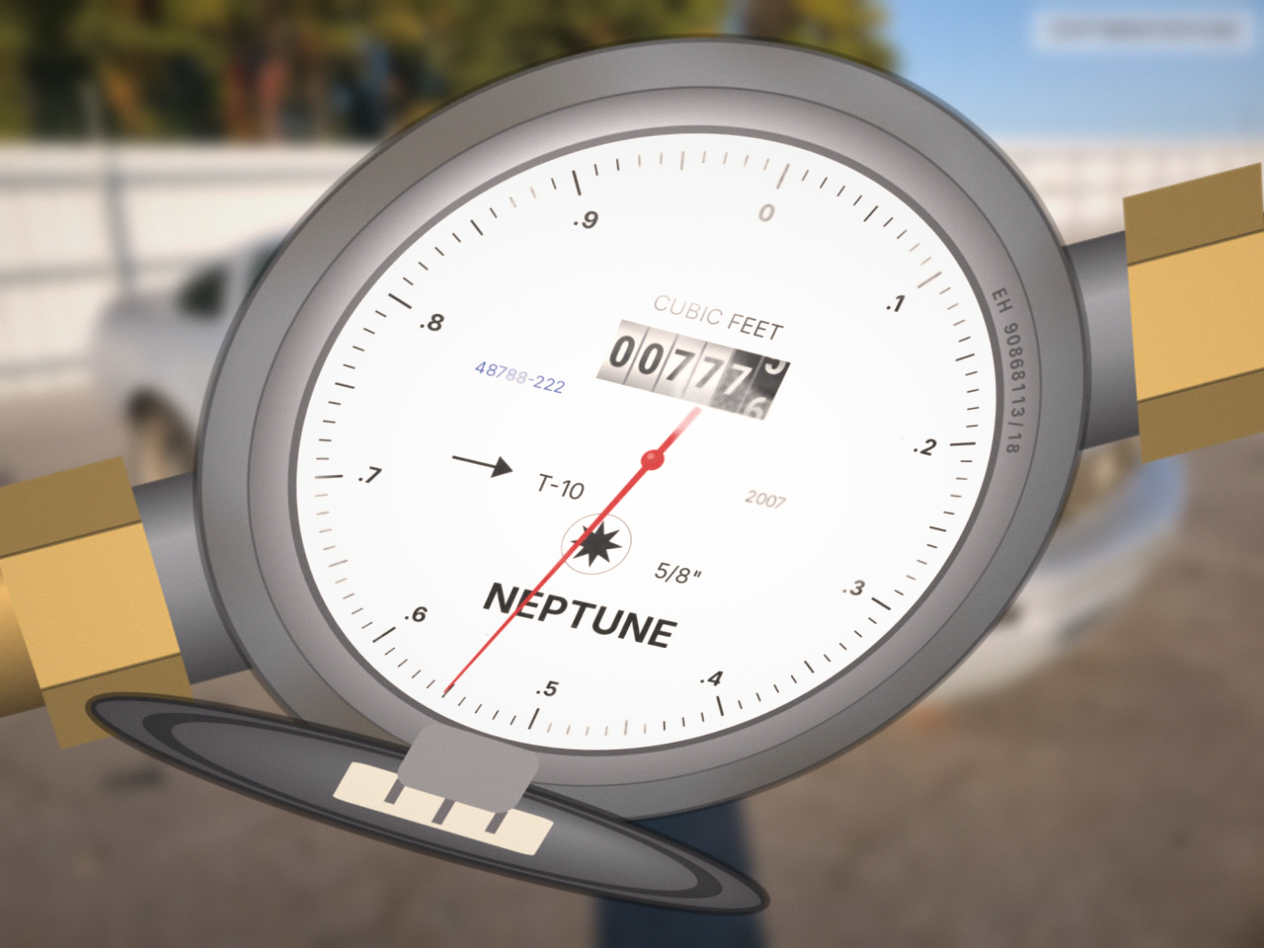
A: 7775.55ft³
